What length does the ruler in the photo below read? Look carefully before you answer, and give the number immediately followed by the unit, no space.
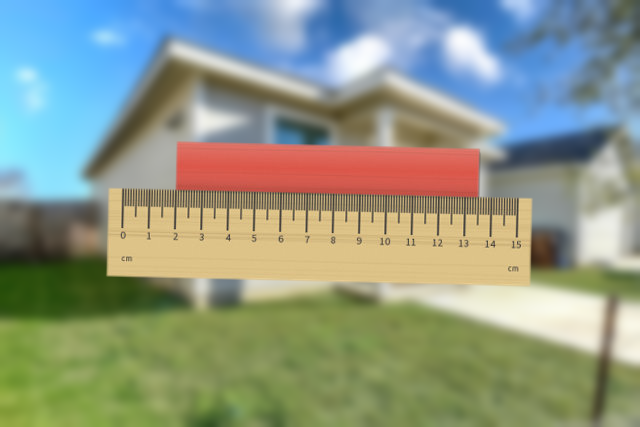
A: 11.5cm
